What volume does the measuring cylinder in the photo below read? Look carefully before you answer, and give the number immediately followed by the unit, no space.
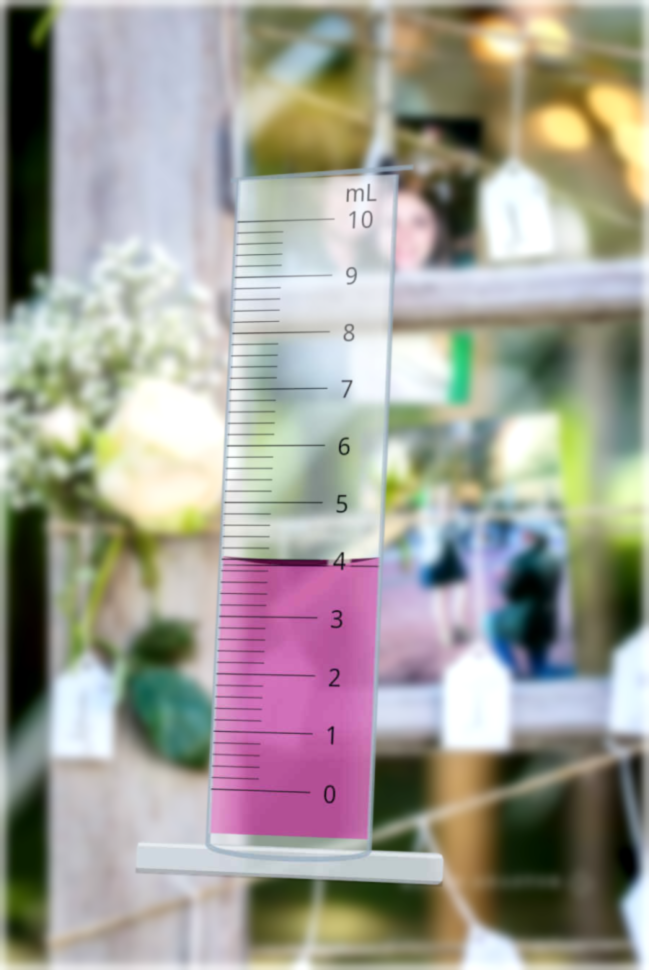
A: 3.9mL
